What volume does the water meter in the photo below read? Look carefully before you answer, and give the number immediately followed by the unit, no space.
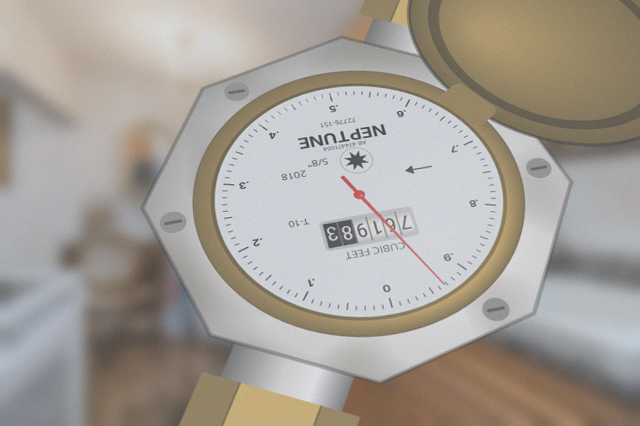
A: 761982.93ft³
